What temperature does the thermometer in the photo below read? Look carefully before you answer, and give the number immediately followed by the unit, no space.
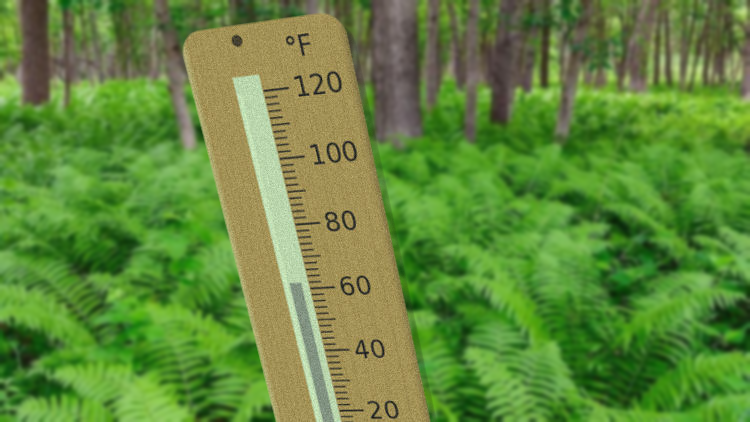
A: 62°F
